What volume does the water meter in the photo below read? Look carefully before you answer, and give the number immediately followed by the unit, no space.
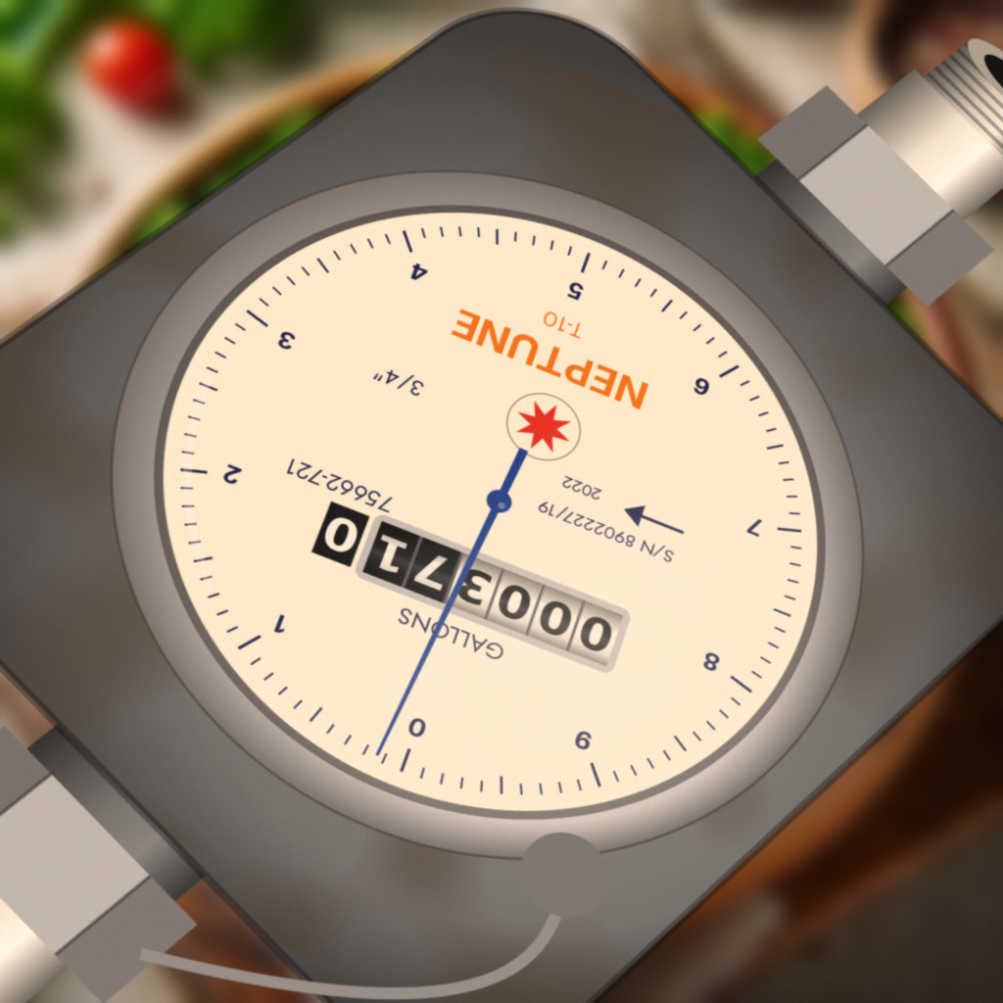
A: 3710.1gal
